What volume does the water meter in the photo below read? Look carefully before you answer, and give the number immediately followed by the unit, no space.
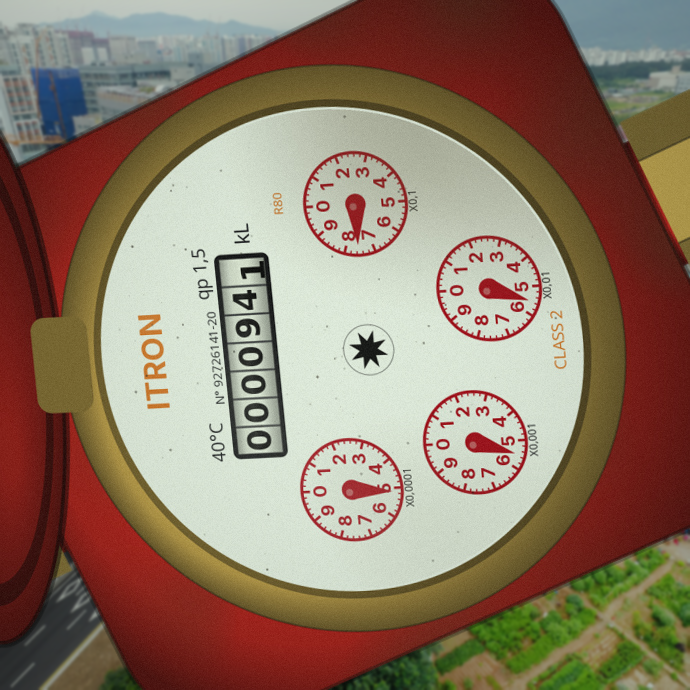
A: 940.7555kL
